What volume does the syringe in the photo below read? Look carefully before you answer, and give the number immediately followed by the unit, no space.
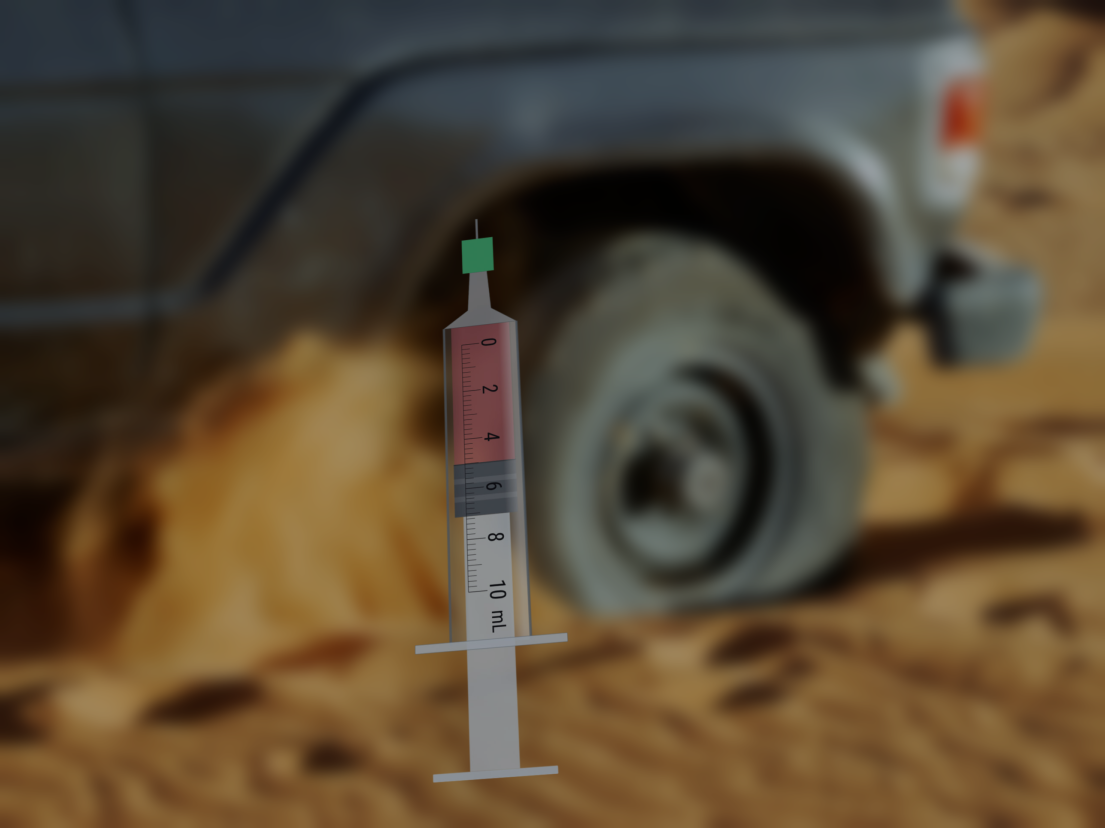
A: 5mL
